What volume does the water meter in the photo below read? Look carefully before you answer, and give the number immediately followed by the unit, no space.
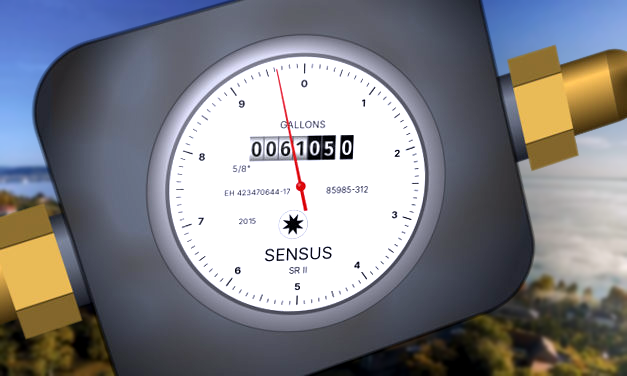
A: 61049.6gal
